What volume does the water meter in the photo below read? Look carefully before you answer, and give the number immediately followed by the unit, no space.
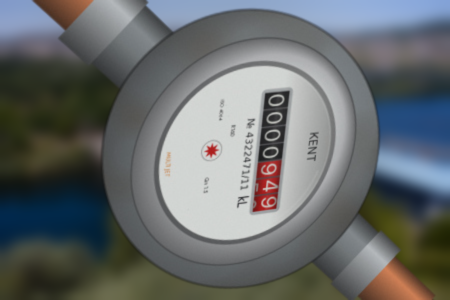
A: 0.949kL
